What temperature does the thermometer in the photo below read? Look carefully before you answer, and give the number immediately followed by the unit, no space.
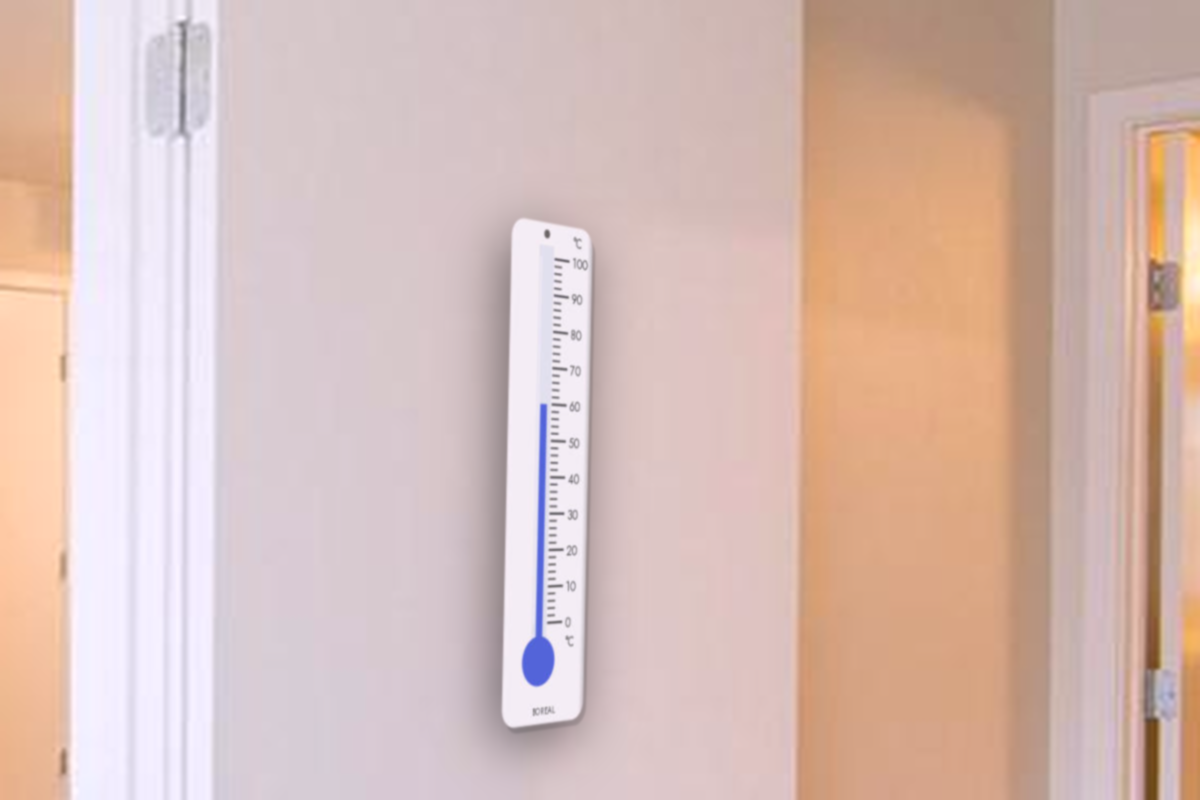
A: 60°C
